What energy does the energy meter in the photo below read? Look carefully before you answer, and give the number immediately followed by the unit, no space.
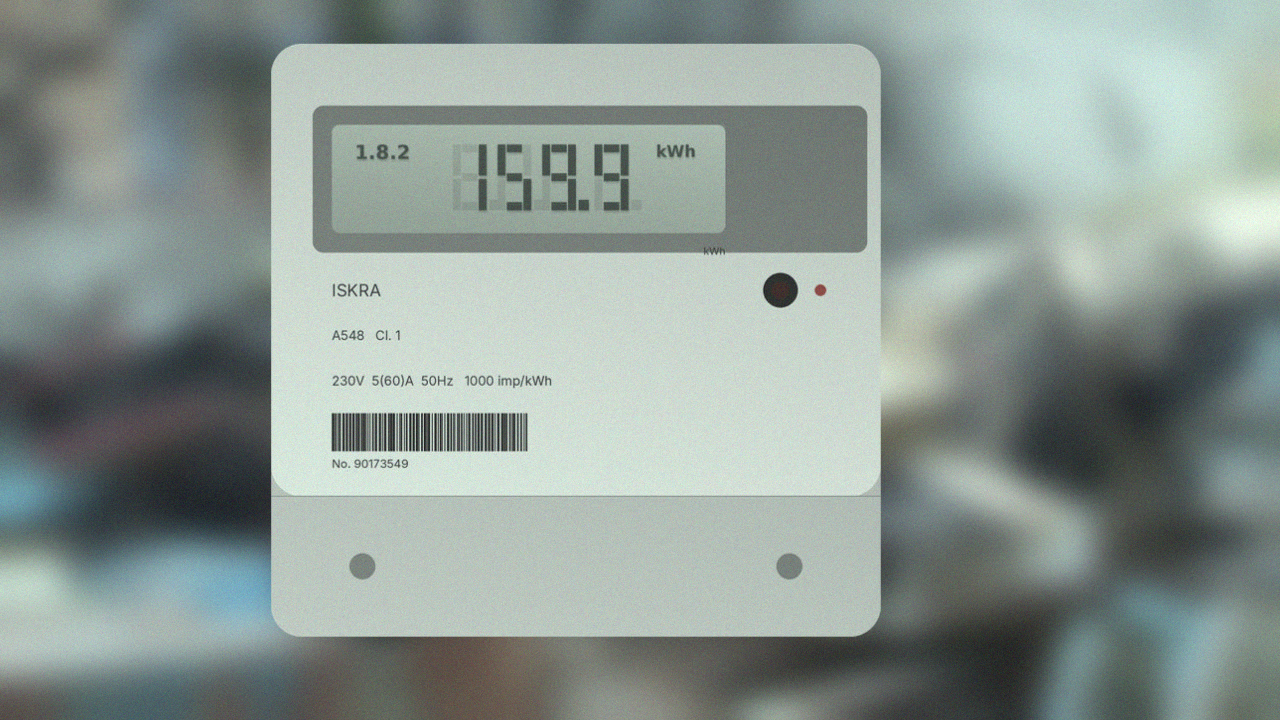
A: 159.9kWh
